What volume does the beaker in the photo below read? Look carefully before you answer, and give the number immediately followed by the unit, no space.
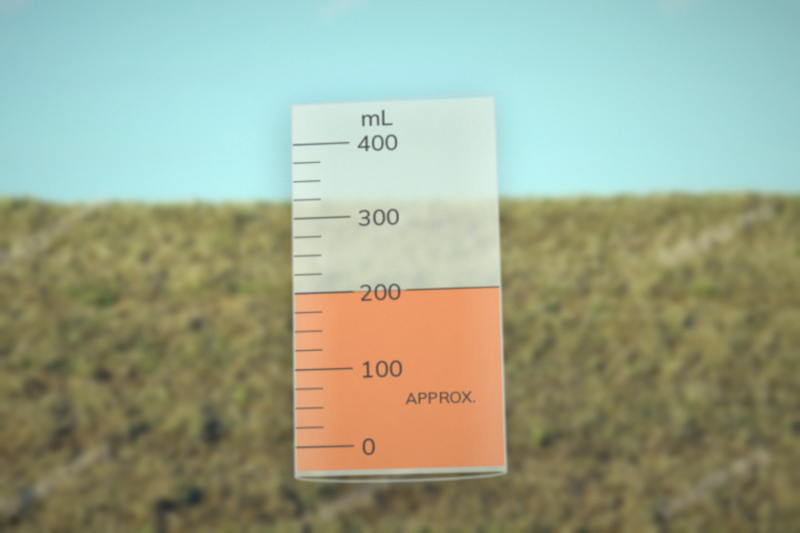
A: 200mL
